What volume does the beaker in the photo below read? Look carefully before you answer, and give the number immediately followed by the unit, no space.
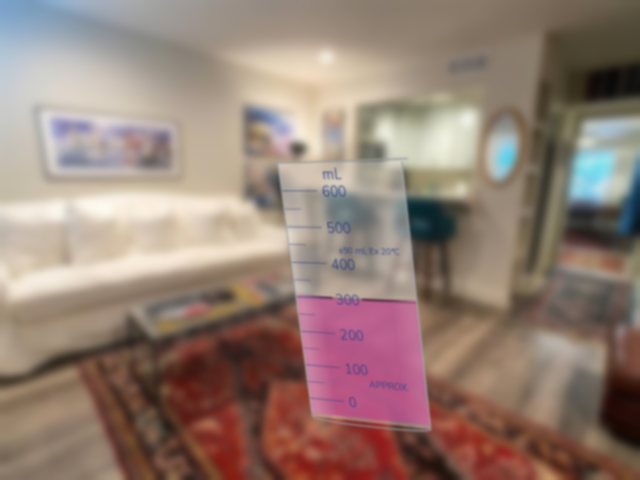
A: 300mL
